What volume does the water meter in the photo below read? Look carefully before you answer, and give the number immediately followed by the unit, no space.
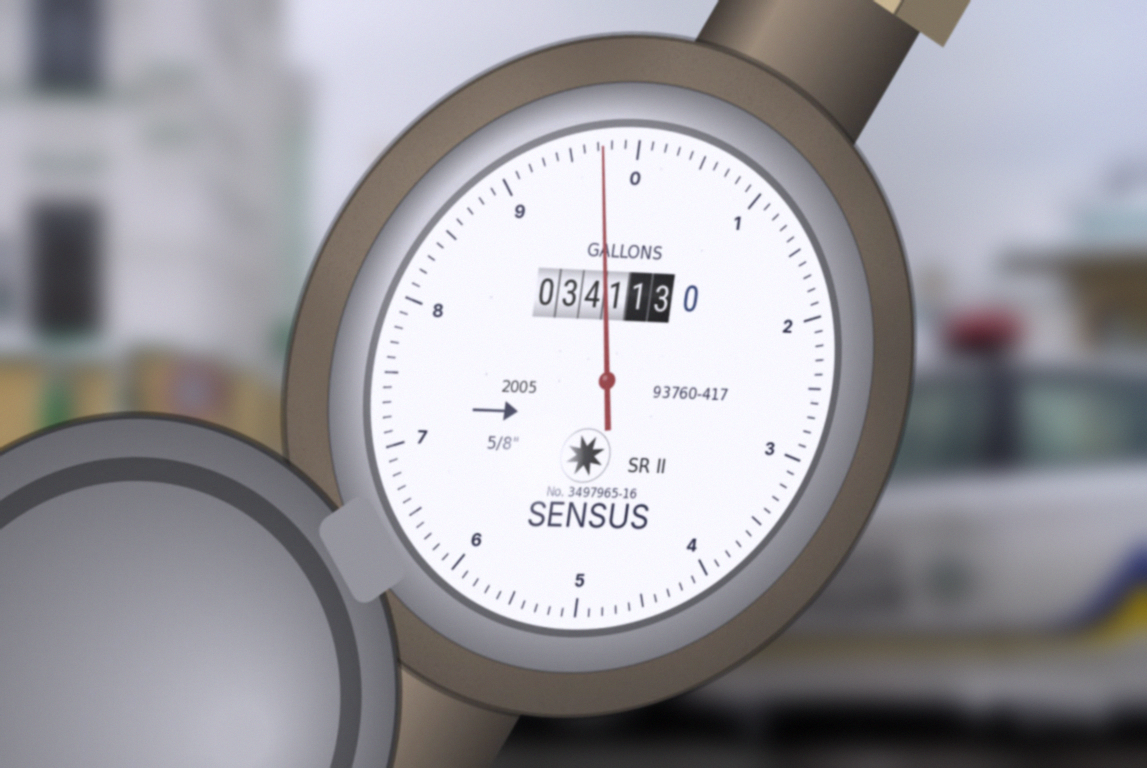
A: 341129.7gal
